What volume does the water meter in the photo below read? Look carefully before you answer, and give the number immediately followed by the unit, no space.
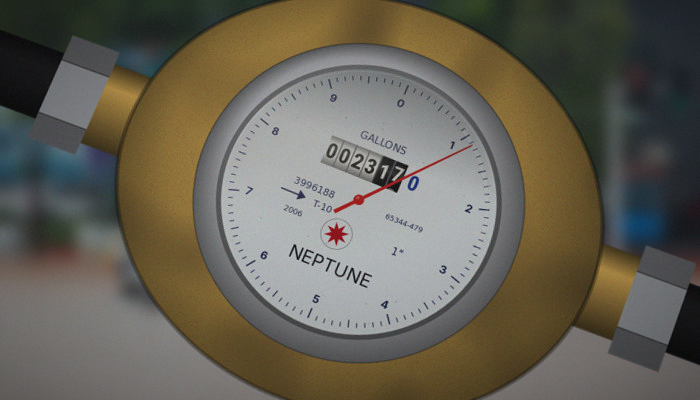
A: 23171.1gal
